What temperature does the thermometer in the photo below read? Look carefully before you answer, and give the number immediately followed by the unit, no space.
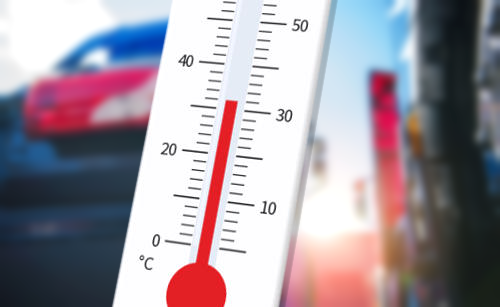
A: 32°C
